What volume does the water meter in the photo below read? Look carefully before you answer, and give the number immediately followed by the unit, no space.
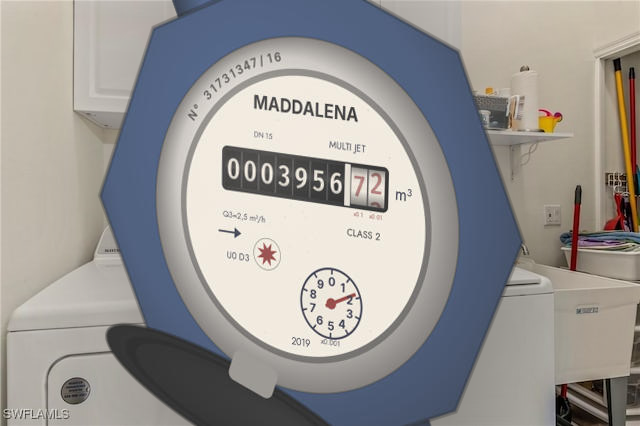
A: 3956.721m³
